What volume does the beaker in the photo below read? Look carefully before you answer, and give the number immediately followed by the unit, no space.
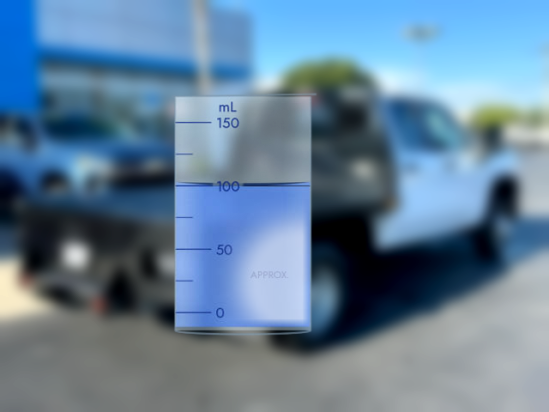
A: 100mL
